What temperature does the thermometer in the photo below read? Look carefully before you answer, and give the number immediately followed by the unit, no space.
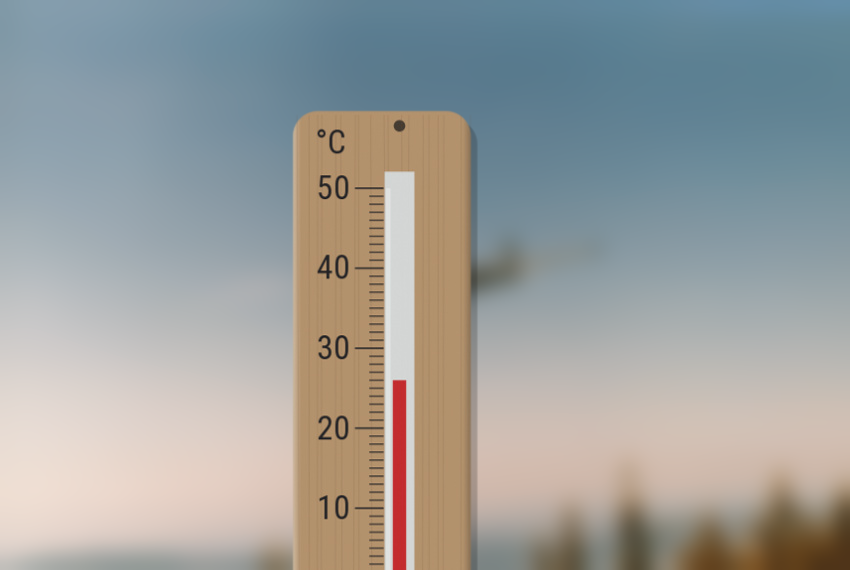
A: 26°C
